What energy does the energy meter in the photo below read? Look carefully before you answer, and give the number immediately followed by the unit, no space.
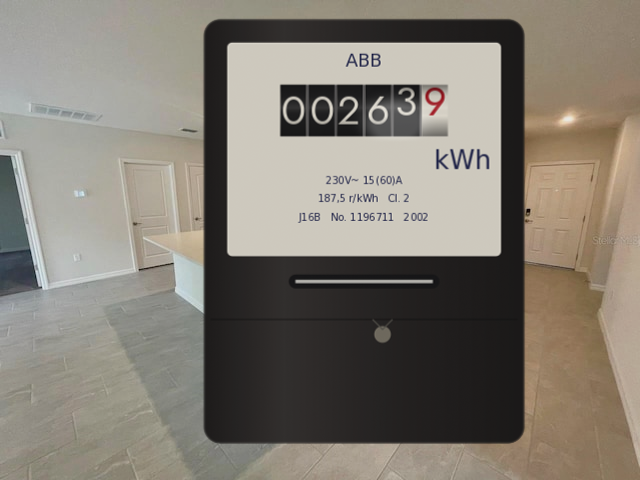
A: 263.9kWh
